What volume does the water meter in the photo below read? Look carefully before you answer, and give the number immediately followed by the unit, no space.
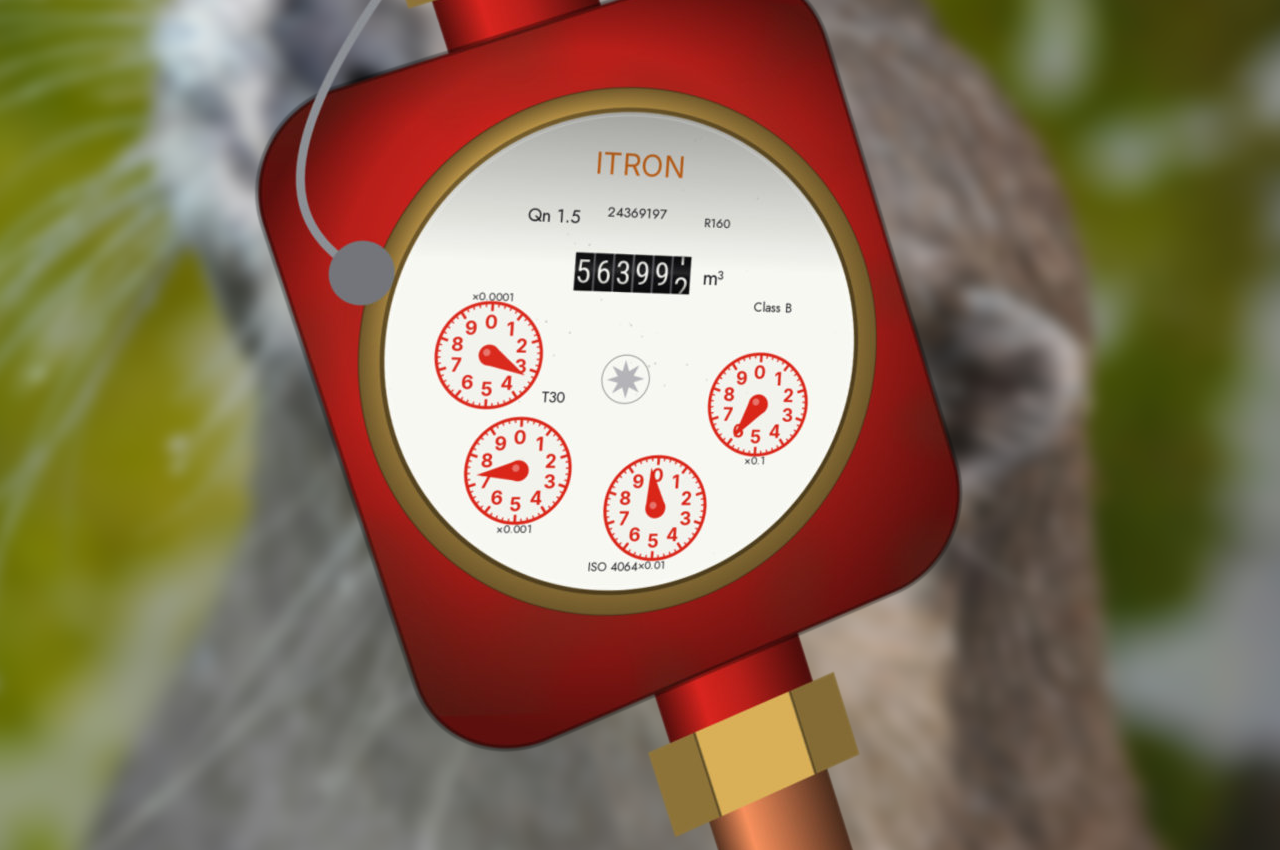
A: 563991.5973m³
